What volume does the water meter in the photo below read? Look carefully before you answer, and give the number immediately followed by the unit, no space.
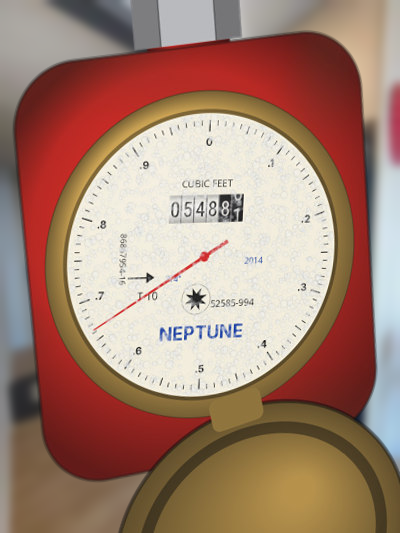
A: 54880.66ft³
